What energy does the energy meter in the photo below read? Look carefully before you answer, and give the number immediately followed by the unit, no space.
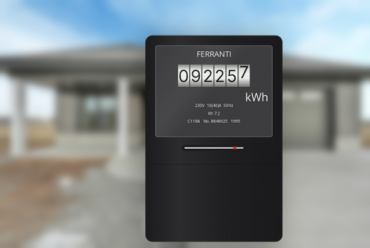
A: 92257kWh
